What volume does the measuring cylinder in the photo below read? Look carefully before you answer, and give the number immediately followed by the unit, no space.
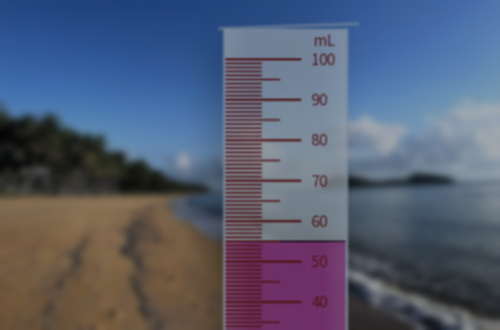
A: 55mL
